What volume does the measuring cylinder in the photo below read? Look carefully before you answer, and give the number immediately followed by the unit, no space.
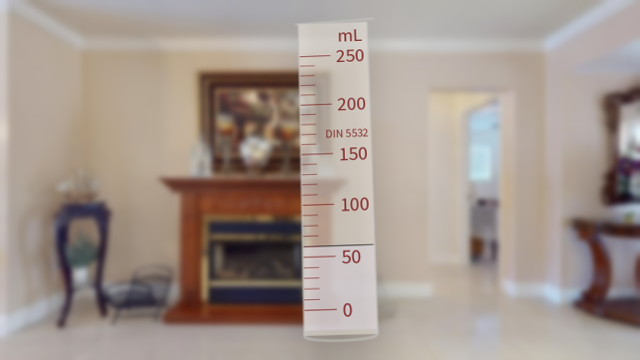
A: 60mL
